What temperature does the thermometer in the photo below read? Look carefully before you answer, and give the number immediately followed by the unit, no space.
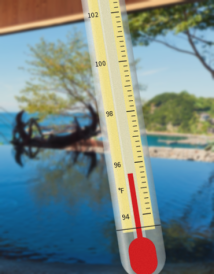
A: 95.6°F
